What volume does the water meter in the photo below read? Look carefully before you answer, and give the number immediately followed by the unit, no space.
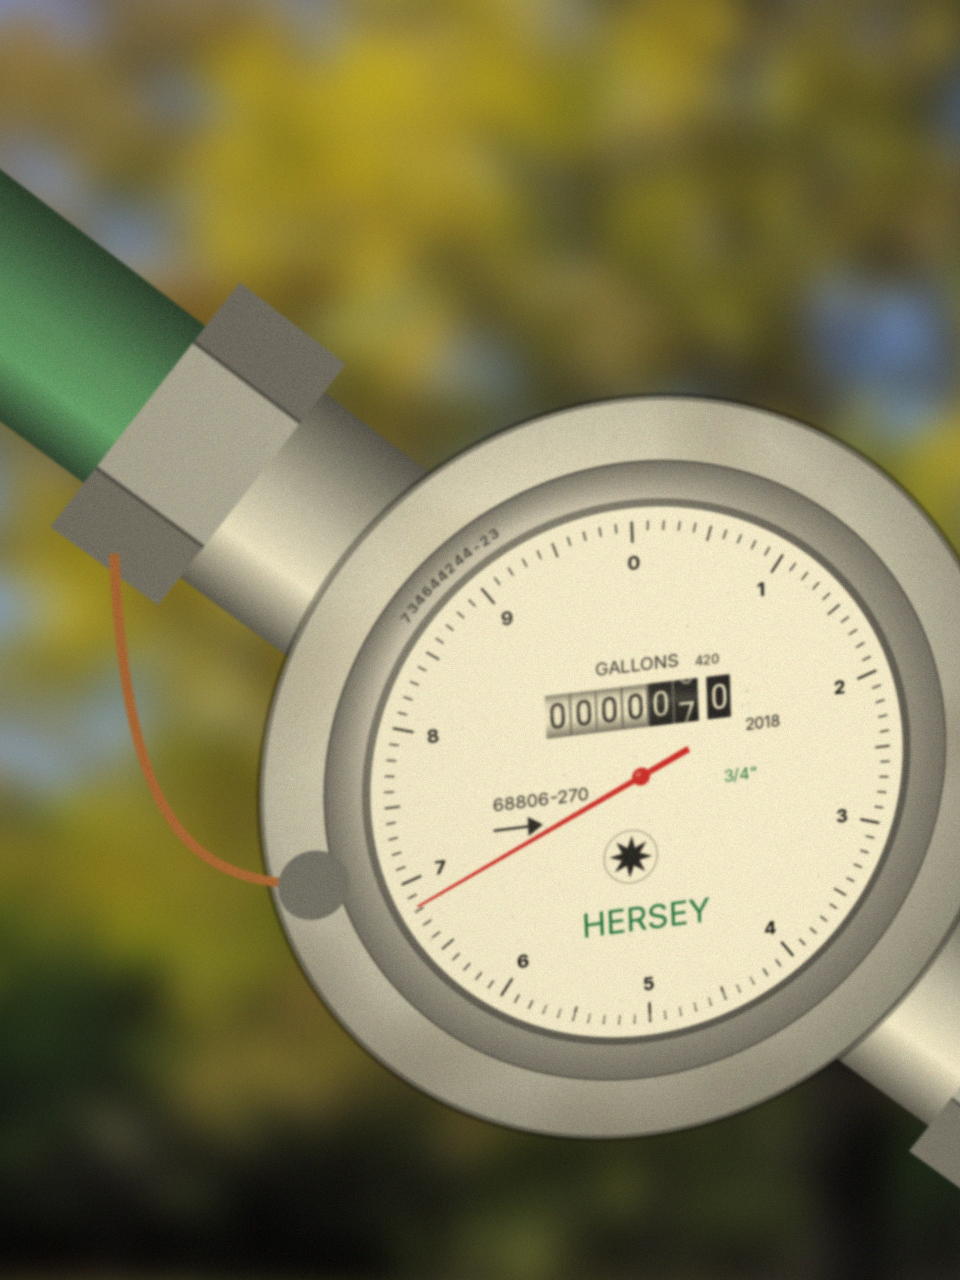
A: 66.8gal
